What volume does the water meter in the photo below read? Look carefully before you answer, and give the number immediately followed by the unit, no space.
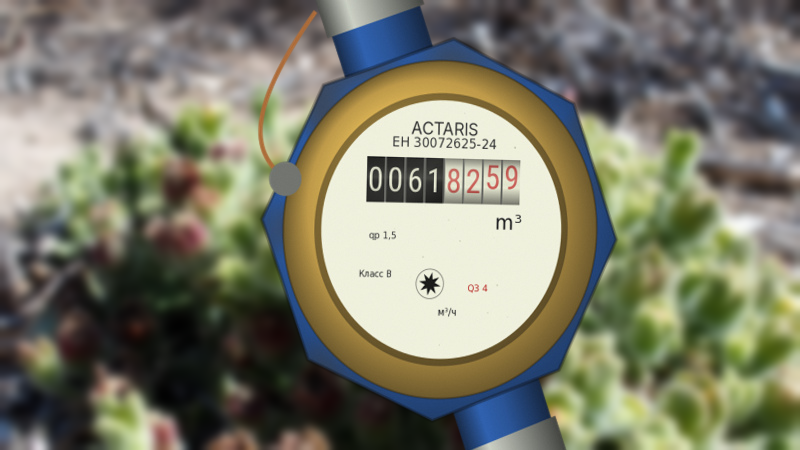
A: 61.8259m³
